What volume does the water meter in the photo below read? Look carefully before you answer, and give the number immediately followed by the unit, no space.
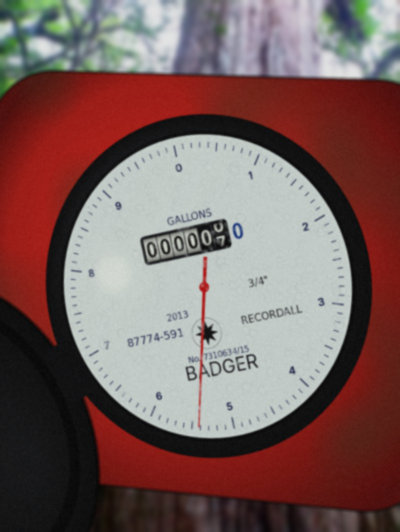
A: 65.4gal
